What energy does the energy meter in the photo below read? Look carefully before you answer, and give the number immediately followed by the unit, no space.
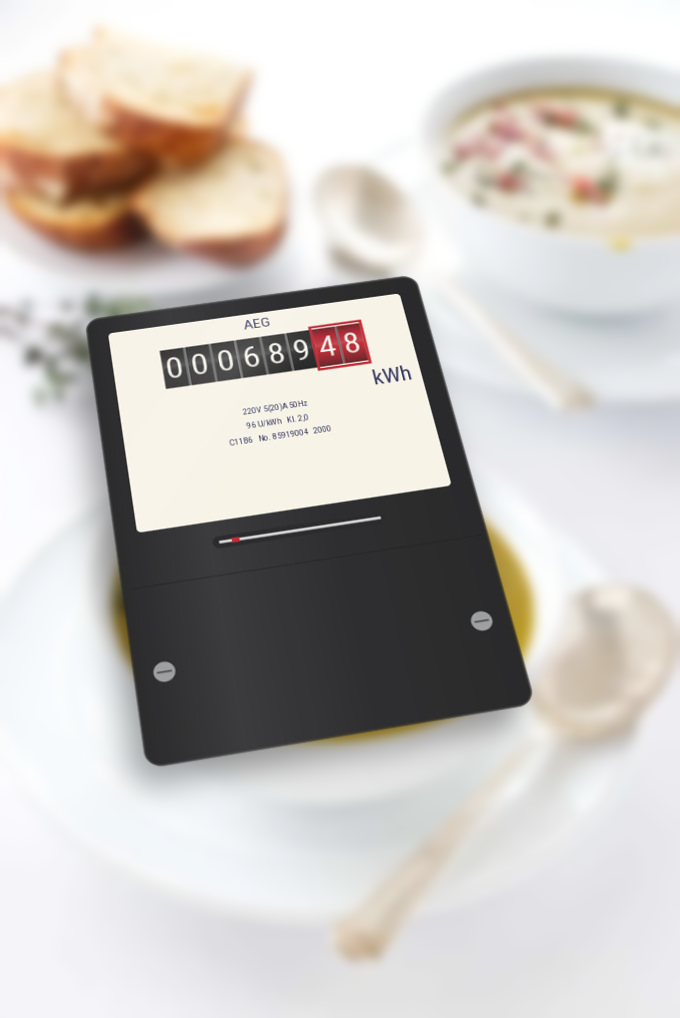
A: 689.48kWh
